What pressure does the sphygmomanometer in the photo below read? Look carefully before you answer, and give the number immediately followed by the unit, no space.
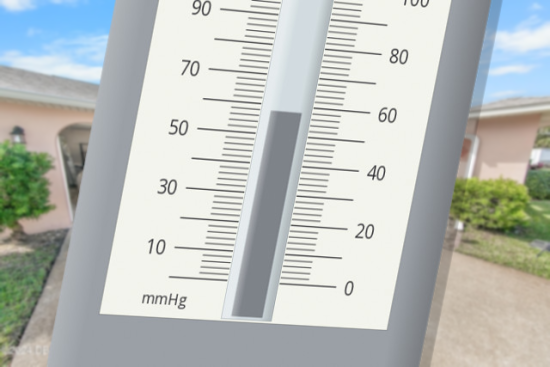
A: 58mmHg
